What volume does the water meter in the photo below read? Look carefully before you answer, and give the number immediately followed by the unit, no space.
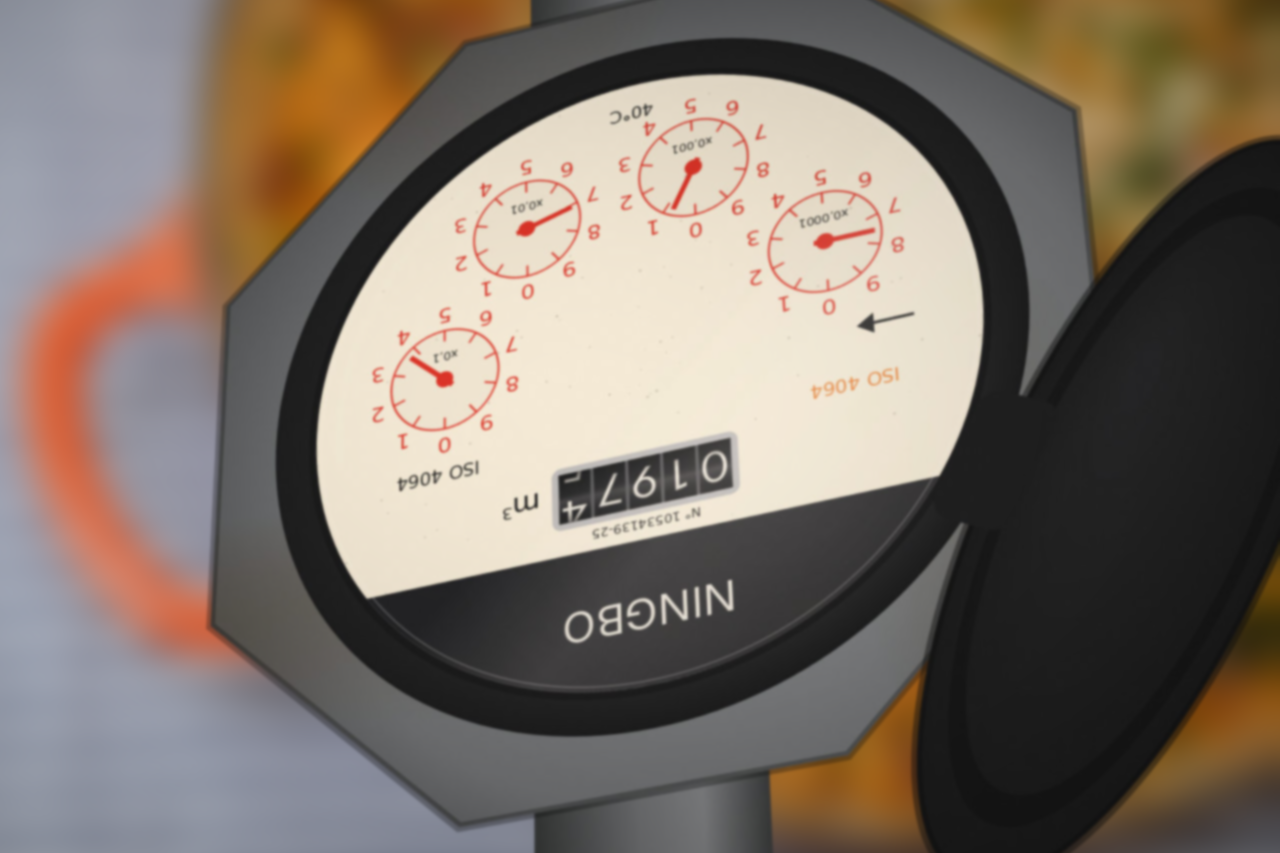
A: 1974.3707m³
